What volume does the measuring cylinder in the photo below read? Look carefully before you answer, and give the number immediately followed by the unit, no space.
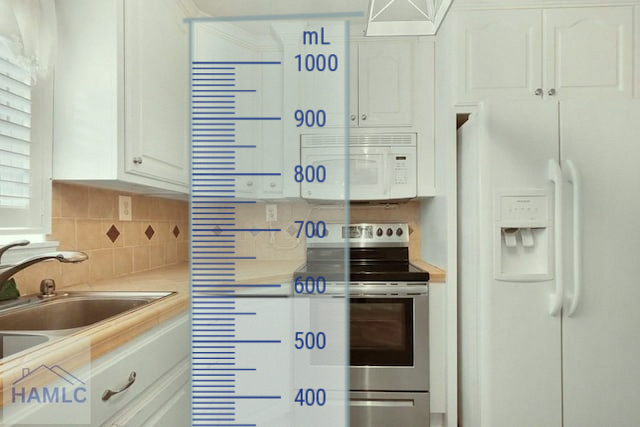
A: 580mL
